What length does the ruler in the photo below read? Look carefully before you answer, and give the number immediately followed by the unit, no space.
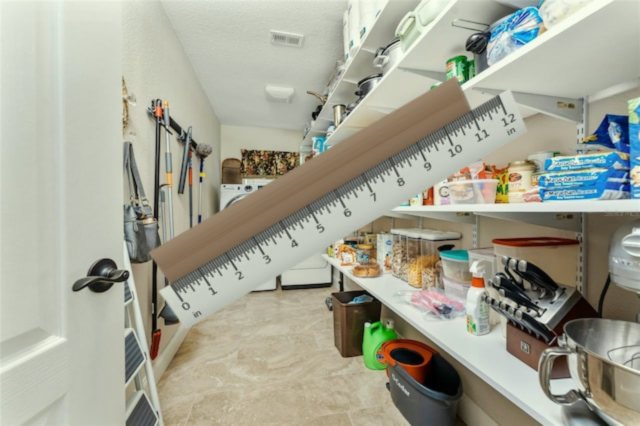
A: 11in
